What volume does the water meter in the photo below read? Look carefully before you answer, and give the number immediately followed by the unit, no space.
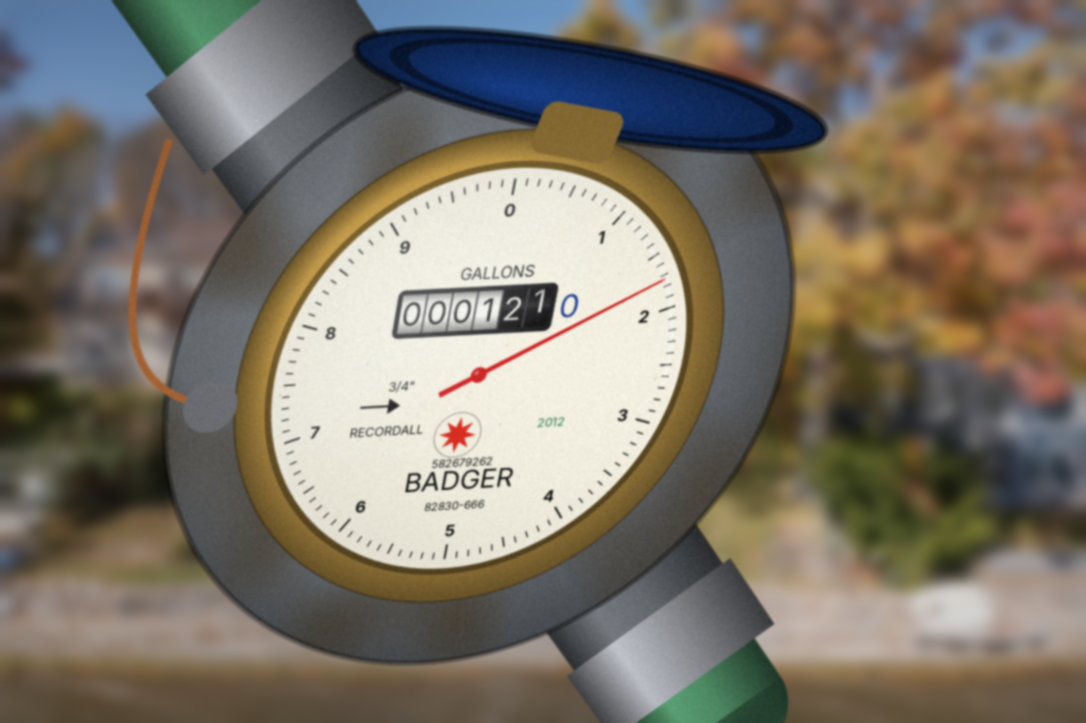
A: 1211.7gal
